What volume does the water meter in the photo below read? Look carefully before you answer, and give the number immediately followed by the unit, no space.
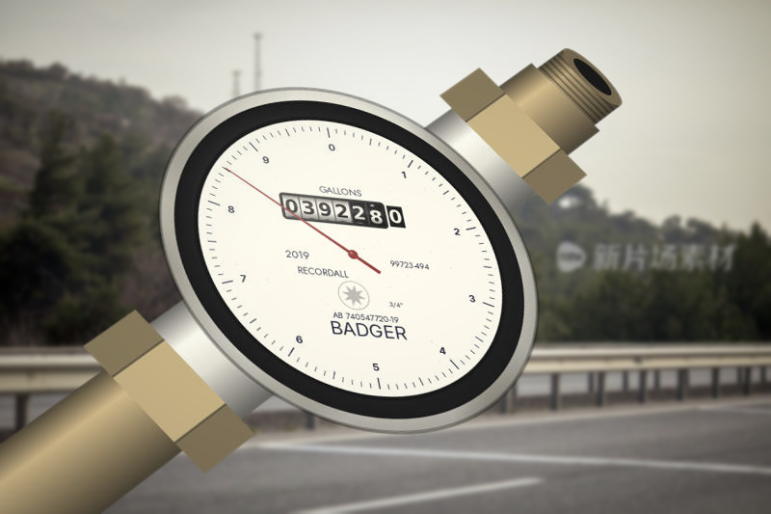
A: 392278.5gal
